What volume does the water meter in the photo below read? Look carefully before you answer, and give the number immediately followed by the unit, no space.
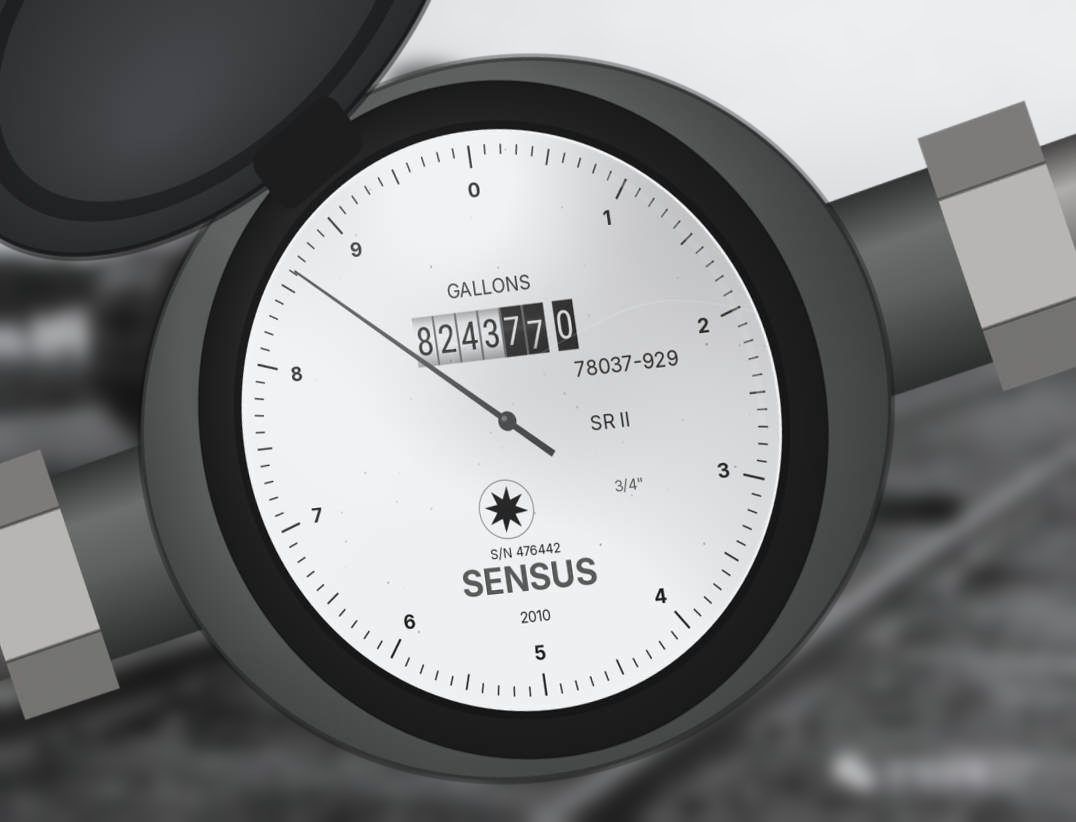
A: 8243768.6gal
